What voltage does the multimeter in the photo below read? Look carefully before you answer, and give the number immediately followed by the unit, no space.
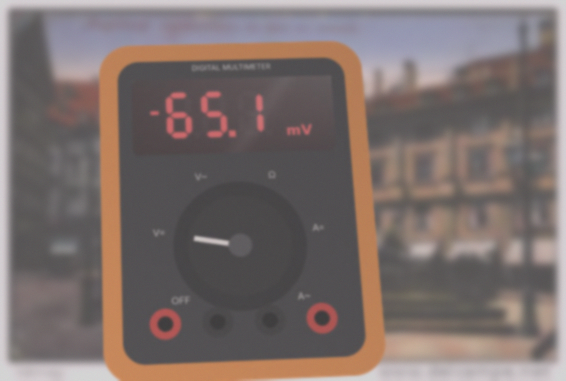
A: -65.1mV
